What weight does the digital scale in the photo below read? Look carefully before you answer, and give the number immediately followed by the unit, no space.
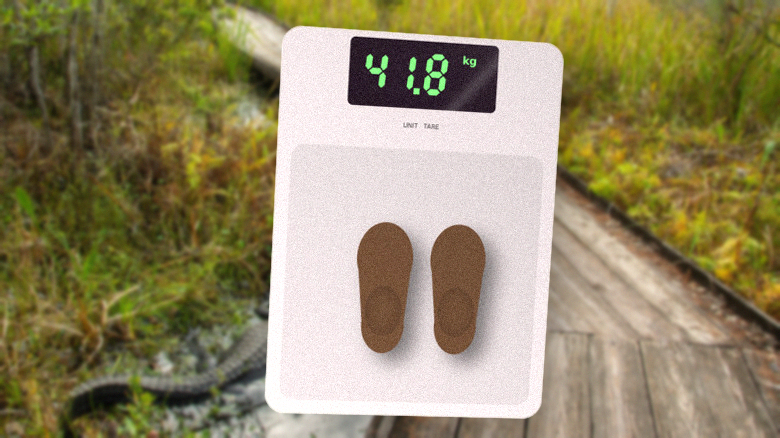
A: 41.8kg
